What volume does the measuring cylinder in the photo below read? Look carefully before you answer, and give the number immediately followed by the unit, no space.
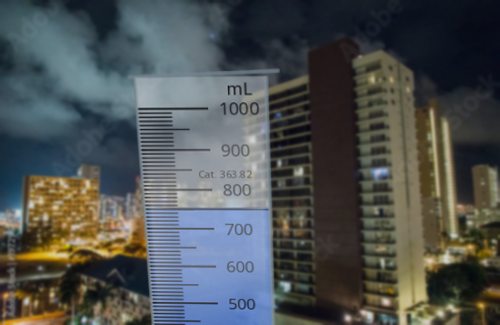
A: 750mL
